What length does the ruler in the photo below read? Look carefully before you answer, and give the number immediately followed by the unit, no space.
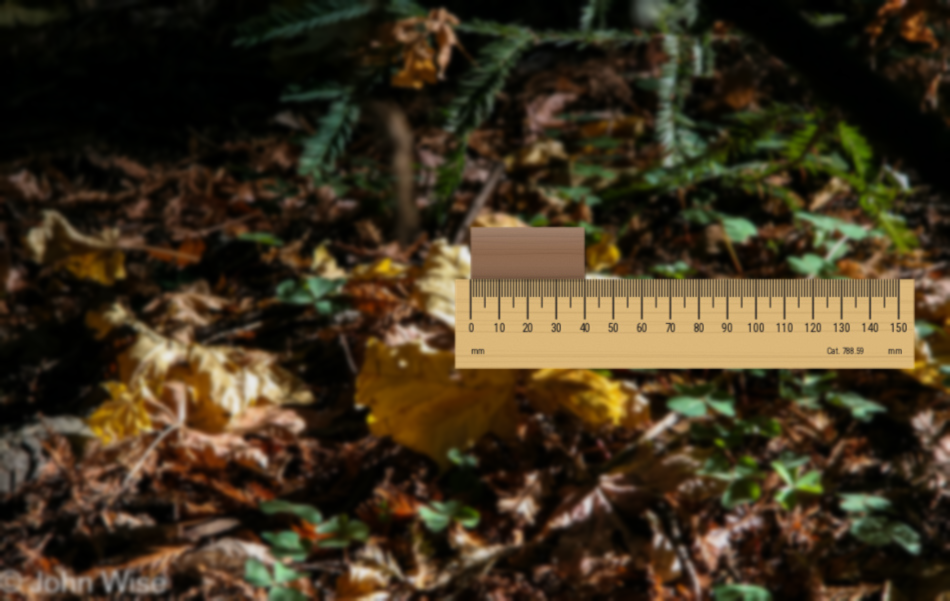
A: 40mm
